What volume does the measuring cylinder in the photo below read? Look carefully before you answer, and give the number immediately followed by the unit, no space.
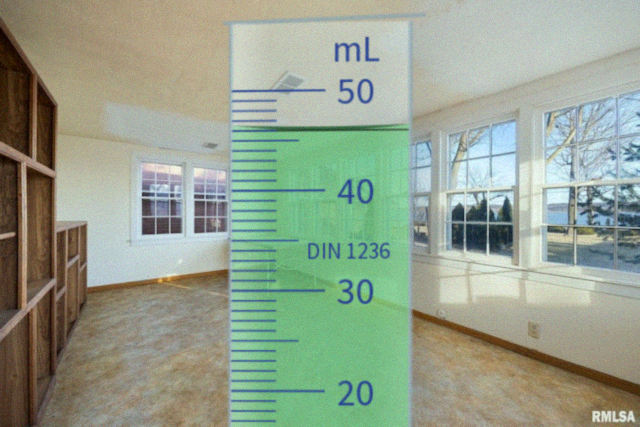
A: 46mL
